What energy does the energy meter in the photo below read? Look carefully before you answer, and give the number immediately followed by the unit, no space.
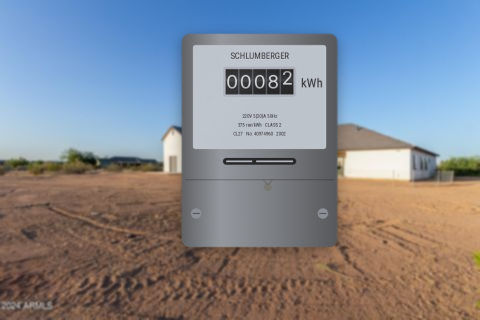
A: 82kWh
